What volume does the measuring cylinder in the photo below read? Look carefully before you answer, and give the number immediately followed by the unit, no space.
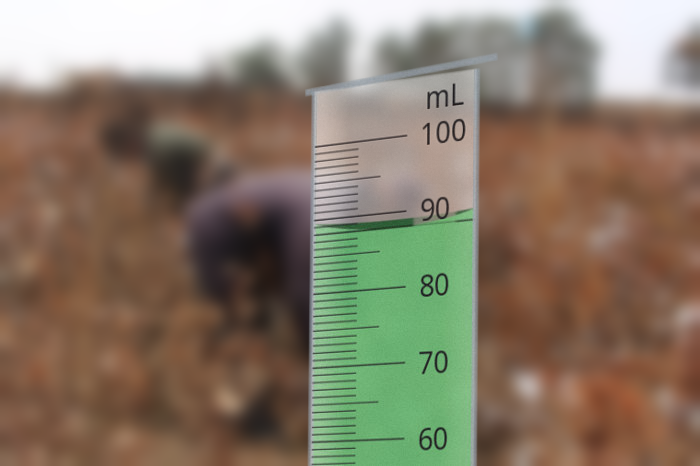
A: 88mL
